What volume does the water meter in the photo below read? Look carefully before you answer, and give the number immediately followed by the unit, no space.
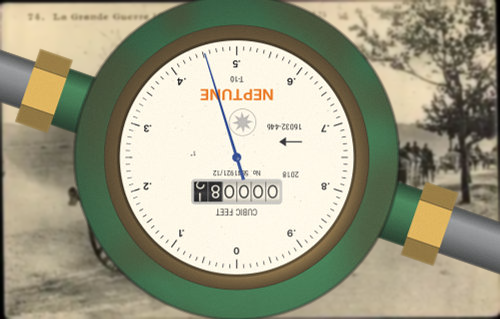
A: 81.45ft³
